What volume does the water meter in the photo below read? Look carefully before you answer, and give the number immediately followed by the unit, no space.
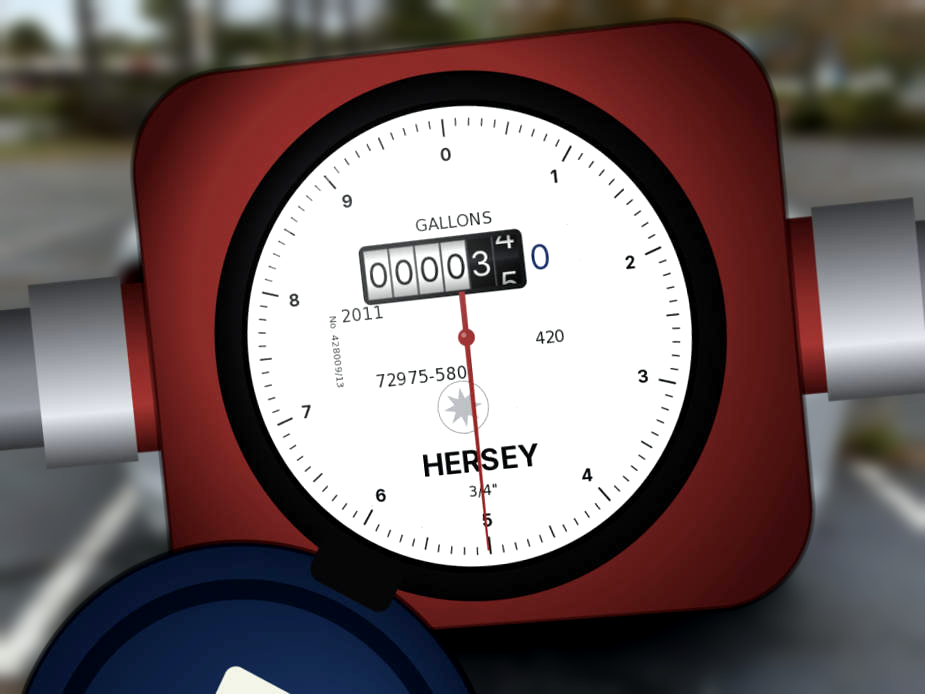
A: 345.0gal
